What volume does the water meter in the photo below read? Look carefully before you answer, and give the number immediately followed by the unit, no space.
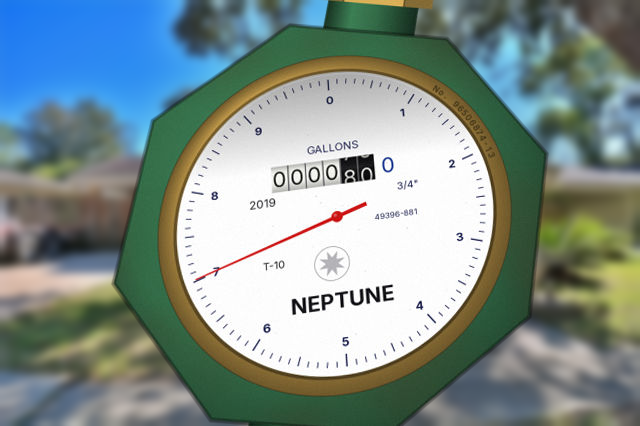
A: 797.0gal
